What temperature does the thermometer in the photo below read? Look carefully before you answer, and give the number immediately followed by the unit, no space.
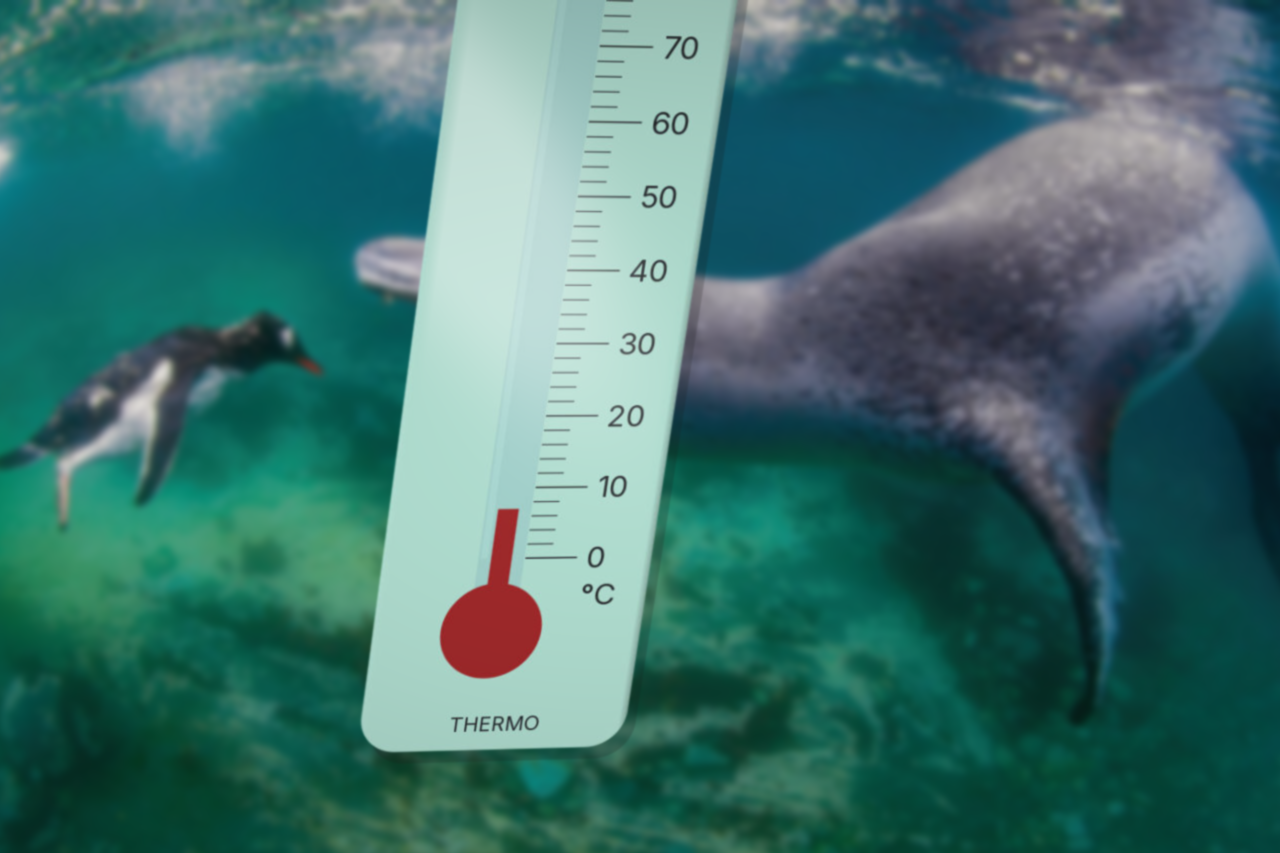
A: 7°C
